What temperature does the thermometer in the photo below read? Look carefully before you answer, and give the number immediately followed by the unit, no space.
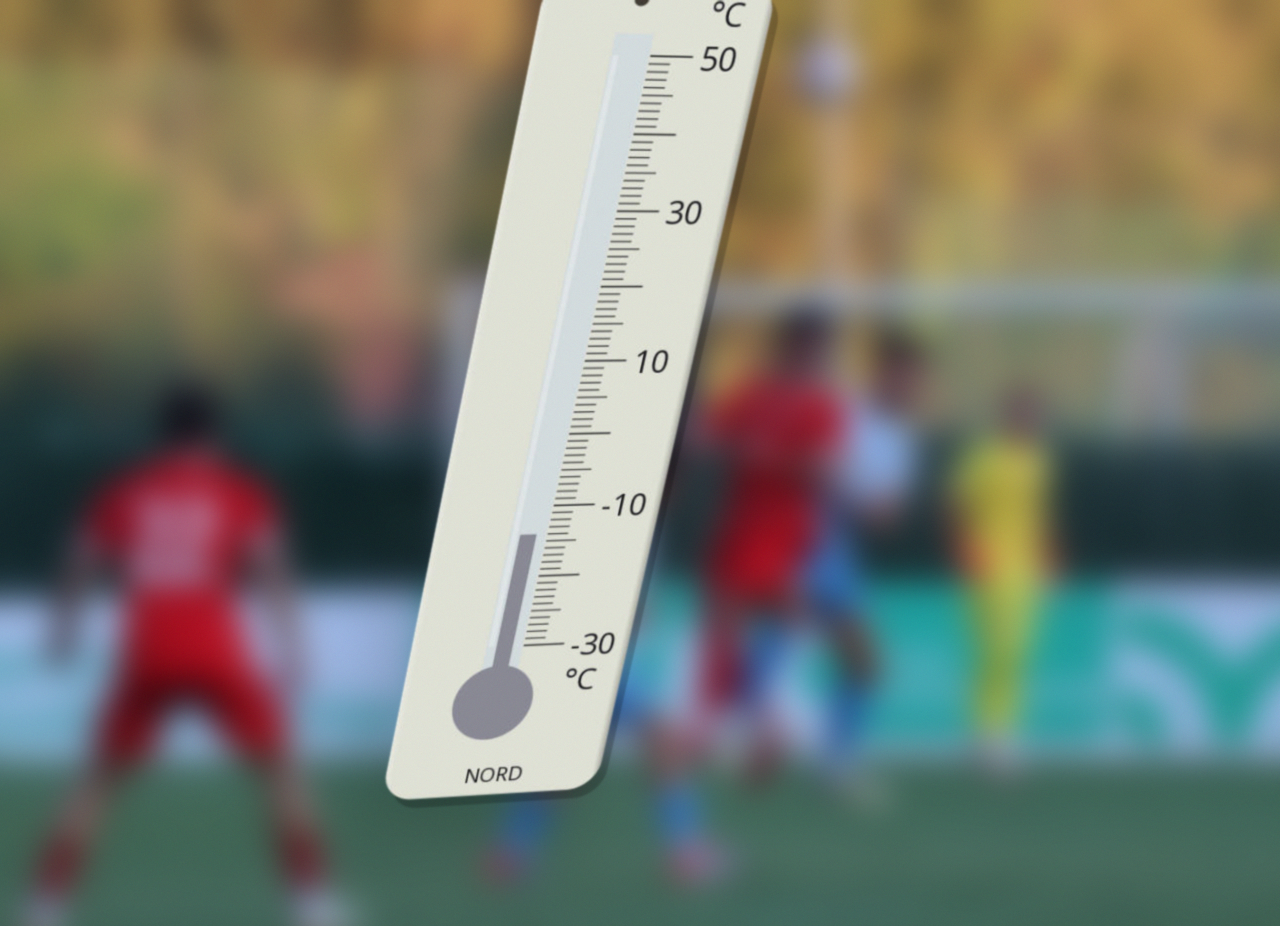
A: -14°C
